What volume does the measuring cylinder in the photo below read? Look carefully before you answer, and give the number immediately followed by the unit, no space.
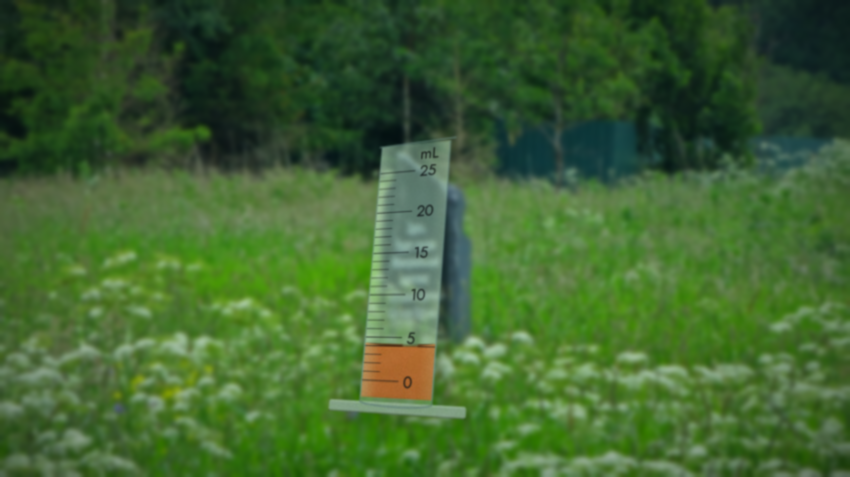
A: 4mL
